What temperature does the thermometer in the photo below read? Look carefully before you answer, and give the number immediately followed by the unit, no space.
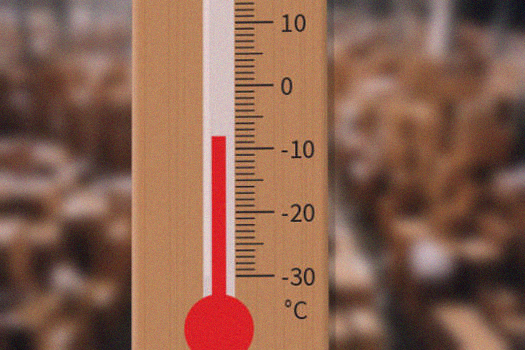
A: -8°C
